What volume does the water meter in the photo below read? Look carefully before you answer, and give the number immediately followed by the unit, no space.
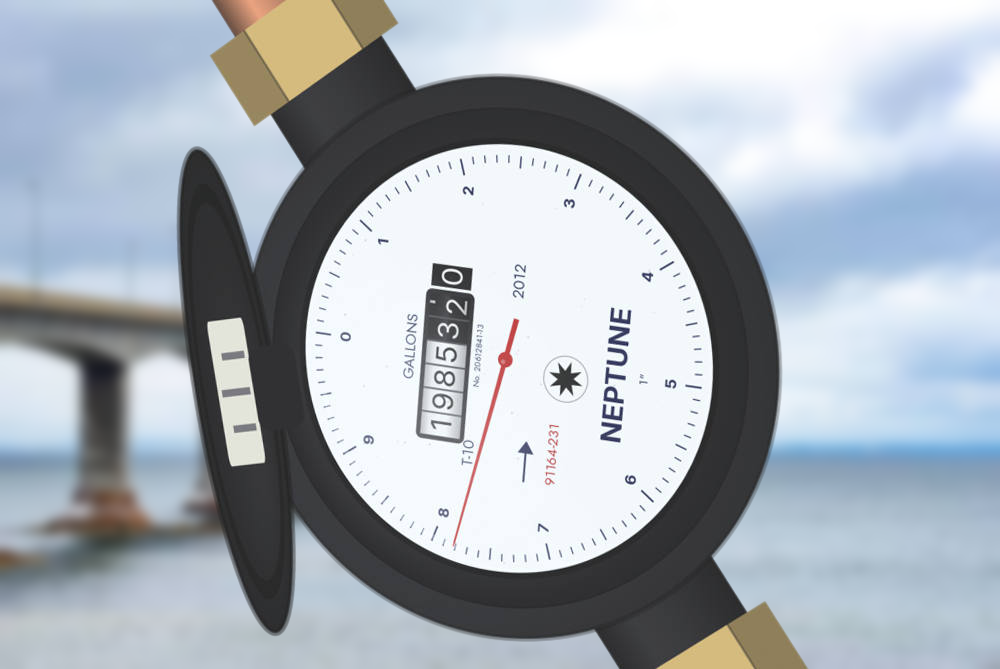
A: 1985317.8gal
